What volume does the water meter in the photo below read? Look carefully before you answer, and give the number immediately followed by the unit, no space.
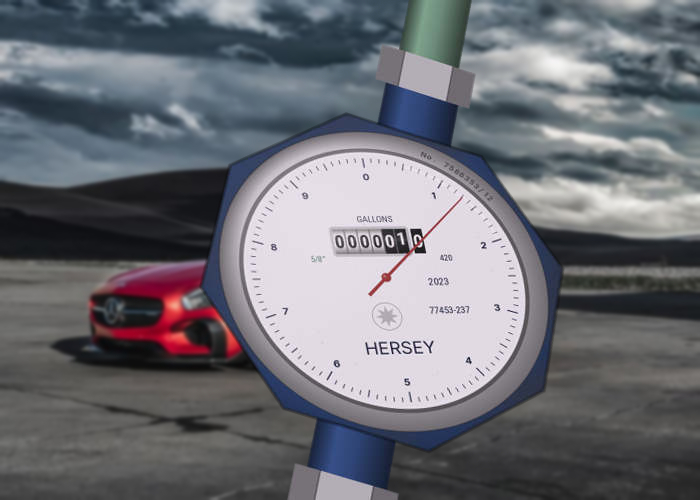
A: 11.3gal
